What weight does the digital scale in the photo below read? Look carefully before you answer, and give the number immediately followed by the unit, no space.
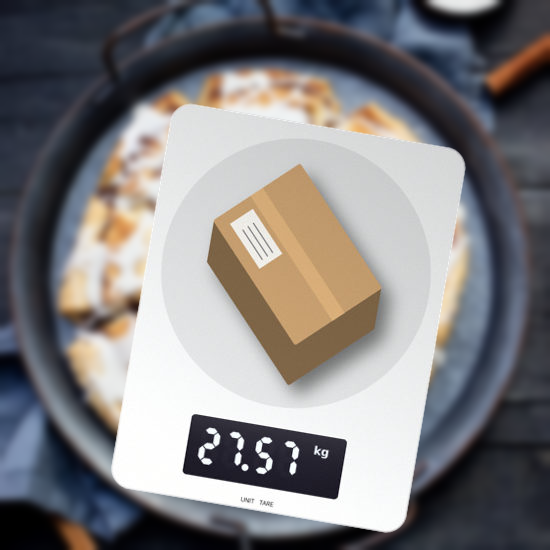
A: 27.57kg
